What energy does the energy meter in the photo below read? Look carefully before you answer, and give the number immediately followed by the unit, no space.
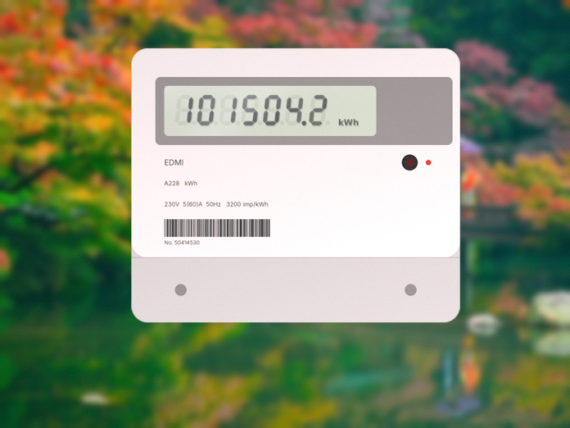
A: 101504.2kWh
